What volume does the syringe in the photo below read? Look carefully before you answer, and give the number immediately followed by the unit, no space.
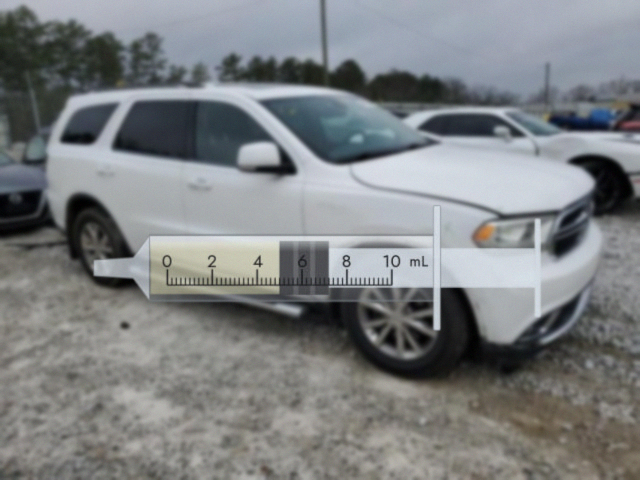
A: 5mL
